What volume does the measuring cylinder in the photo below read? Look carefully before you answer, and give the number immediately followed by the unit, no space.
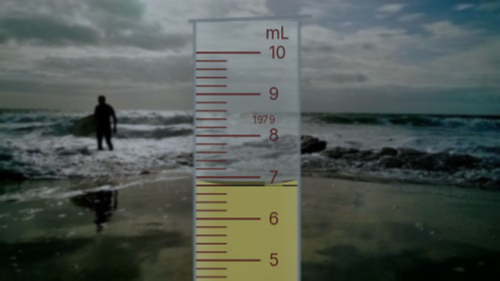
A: 6.8mL
